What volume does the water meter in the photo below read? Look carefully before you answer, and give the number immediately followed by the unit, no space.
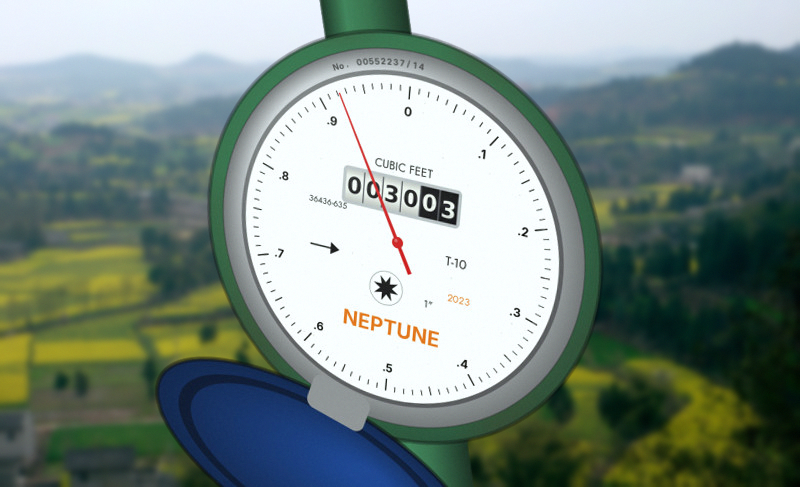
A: 3002.92ft³
